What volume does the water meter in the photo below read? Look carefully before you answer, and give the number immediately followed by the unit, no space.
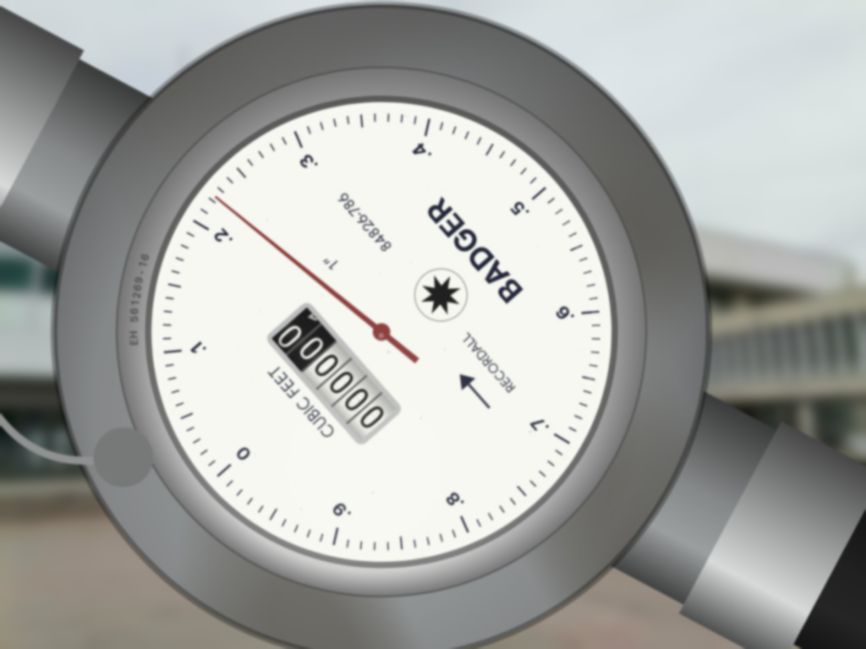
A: 0.22ft³
